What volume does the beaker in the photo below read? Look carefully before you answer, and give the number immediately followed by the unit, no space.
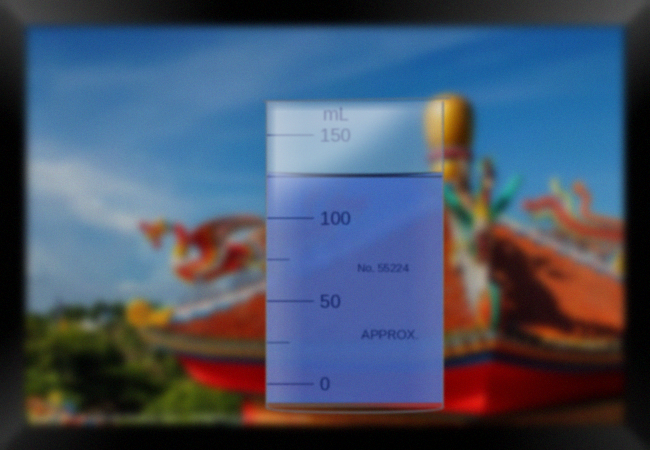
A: 125mL
